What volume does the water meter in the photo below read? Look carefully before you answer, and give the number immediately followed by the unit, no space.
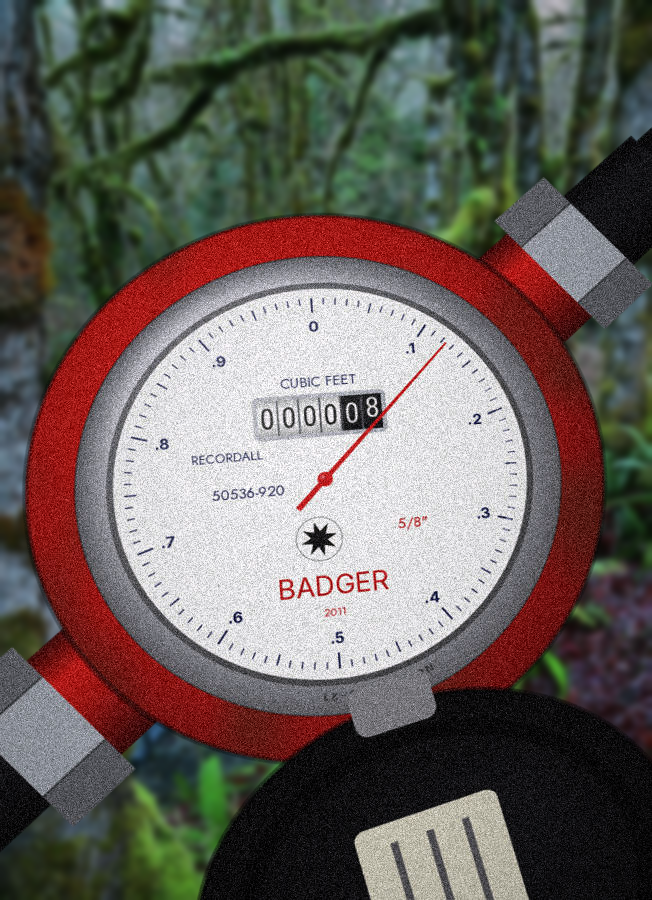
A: 8.12ft³
